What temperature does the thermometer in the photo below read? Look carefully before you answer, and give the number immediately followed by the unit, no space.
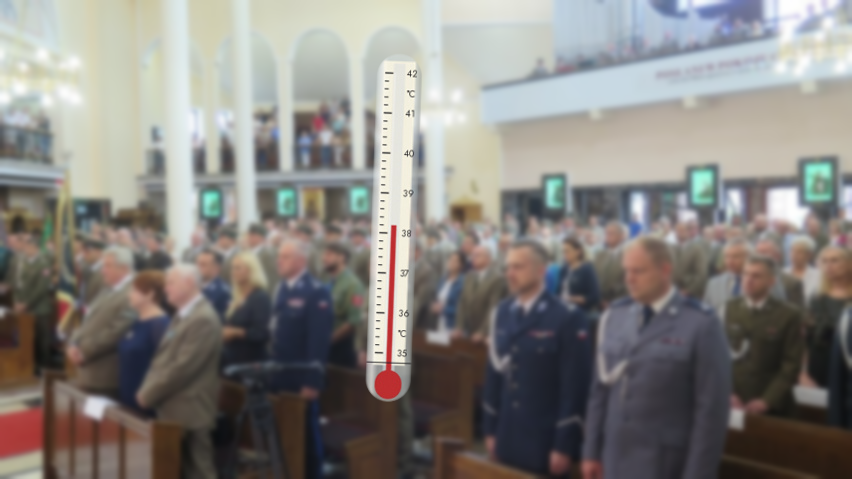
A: 38.2°C
